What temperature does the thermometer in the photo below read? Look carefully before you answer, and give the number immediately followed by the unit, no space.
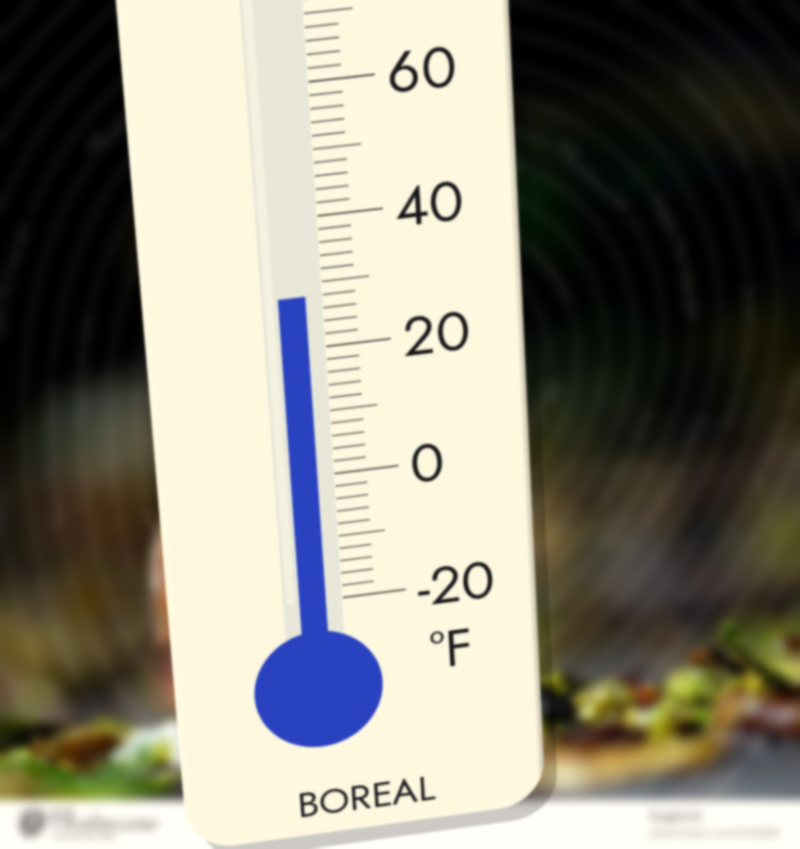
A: 28°F
